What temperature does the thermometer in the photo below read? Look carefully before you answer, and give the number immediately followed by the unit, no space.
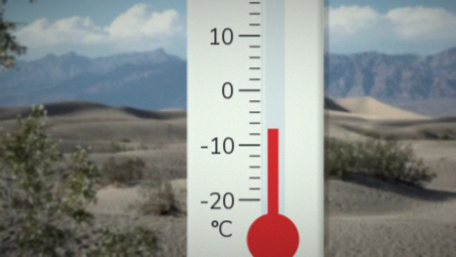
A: -7°C
